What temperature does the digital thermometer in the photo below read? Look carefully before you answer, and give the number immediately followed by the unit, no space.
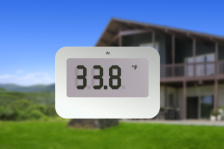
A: 33.8°F
